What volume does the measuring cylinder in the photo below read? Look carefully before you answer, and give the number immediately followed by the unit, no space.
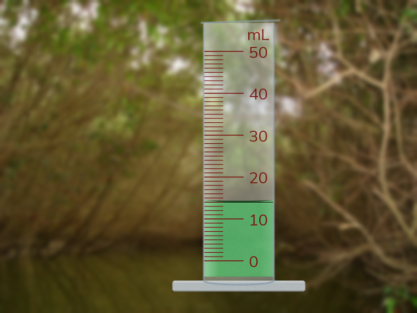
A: 14mL
